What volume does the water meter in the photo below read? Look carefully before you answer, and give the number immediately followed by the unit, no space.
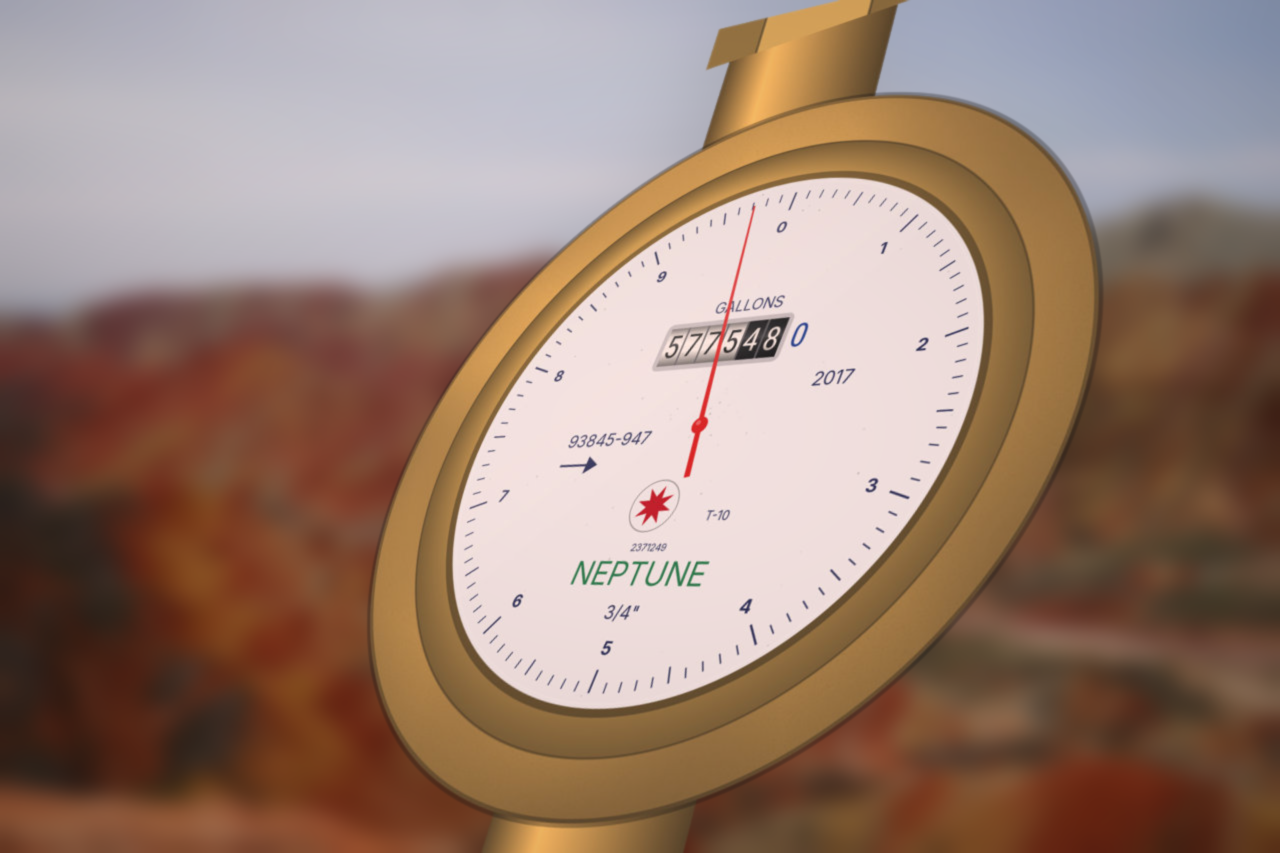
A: 5775479.7gal
